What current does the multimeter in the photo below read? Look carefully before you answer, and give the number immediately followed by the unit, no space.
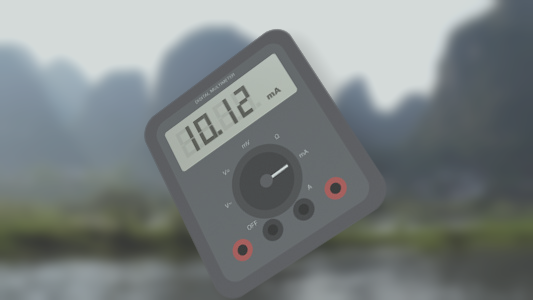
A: 10.12mA
